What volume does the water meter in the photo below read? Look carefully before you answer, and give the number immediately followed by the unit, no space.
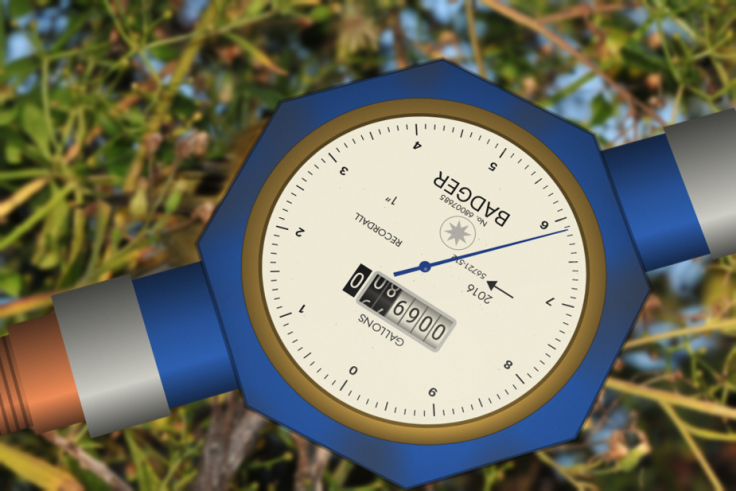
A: 69796.1gal
